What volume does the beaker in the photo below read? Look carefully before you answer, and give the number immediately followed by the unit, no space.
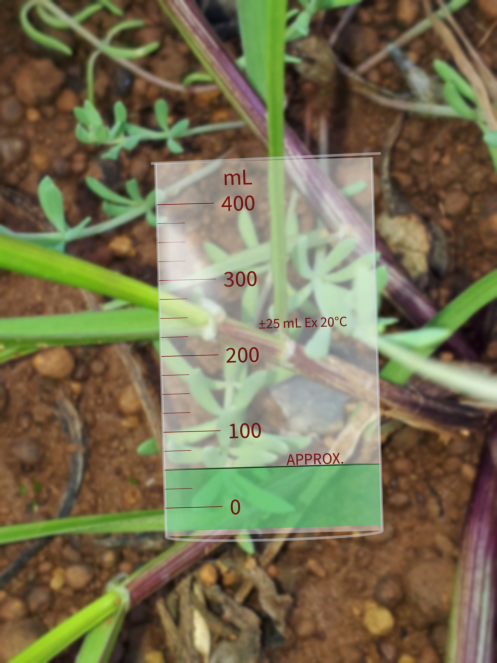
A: 50mL
